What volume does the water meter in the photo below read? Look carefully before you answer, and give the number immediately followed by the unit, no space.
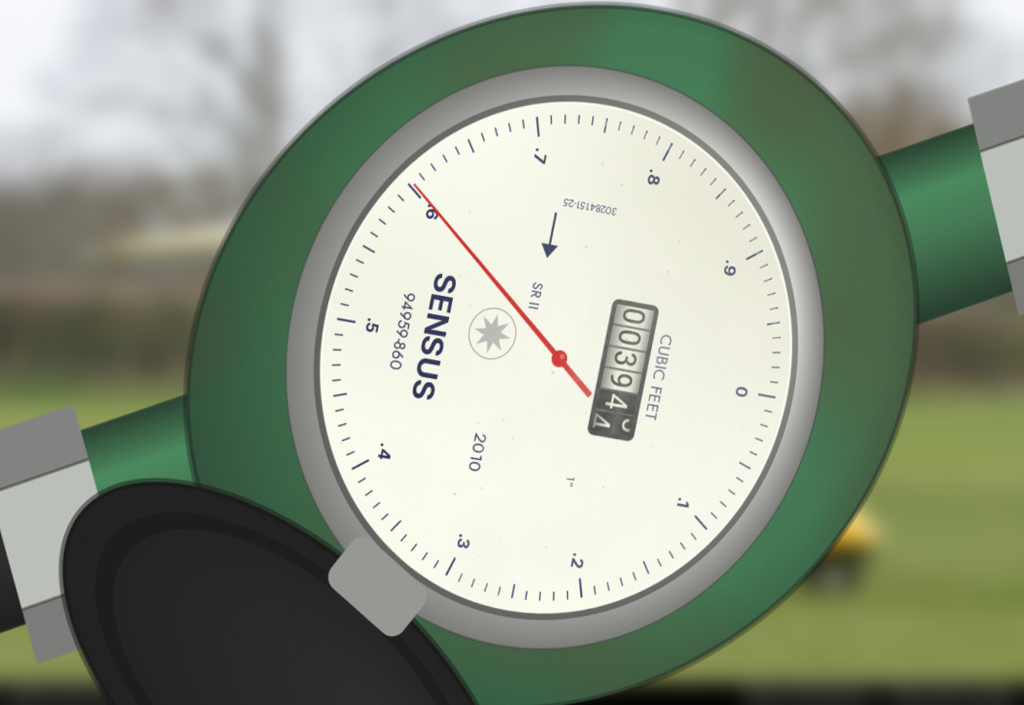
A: 3943.60ft³
